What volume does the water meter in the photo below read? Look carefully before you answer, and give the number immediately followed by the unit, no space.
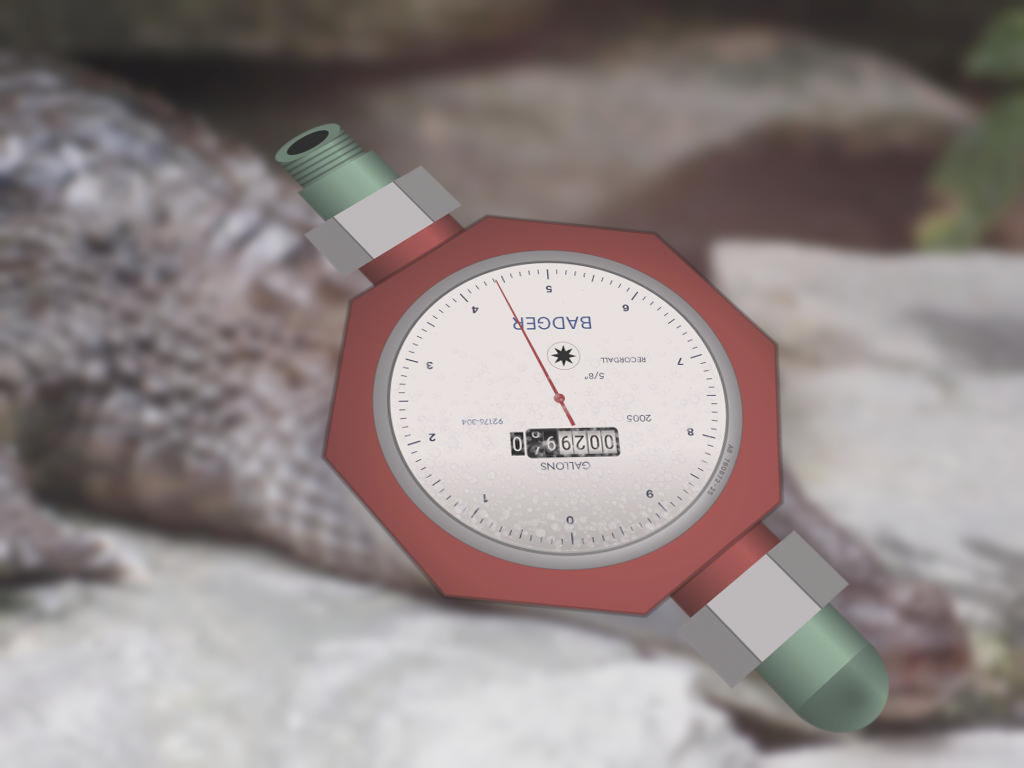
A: 29974.4gal
